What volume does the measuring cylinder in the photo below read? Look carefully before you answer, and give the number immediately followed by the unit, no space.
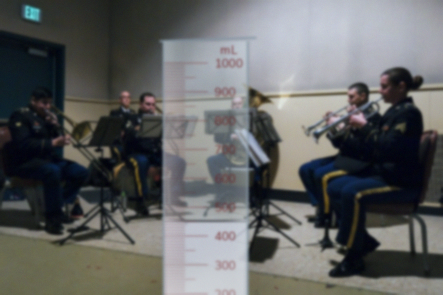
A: 450mL
